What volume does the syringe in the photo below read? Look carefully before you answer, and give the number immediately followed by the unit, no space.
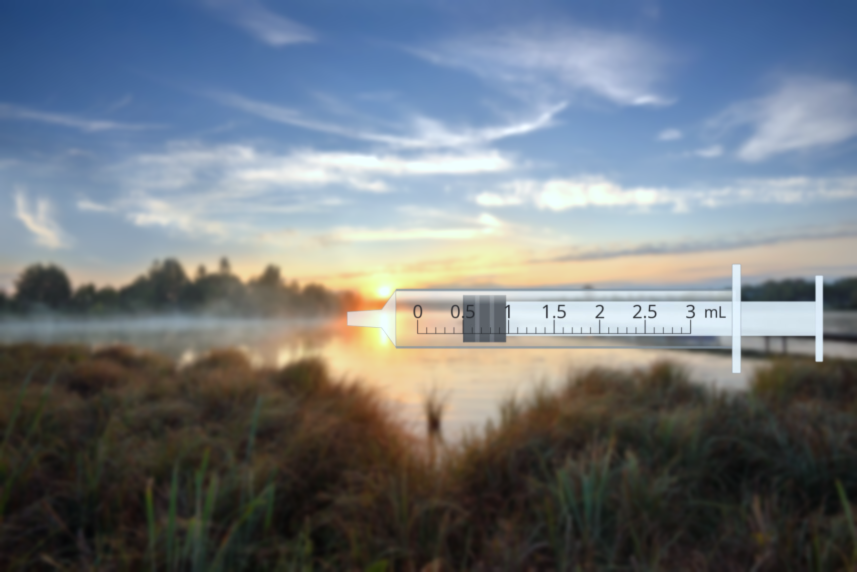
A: 0.5mL
